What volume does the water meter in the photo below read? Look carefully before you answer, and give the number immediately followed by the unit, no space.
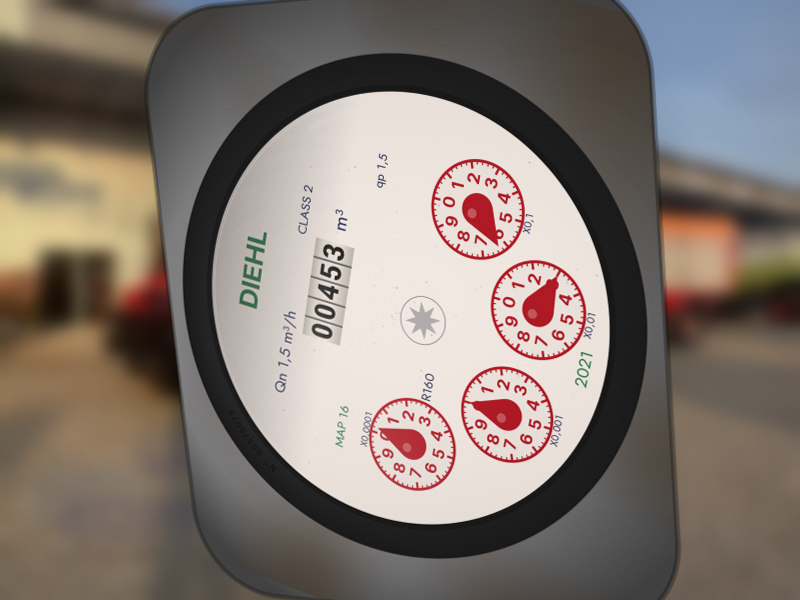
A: 453.6300m³
